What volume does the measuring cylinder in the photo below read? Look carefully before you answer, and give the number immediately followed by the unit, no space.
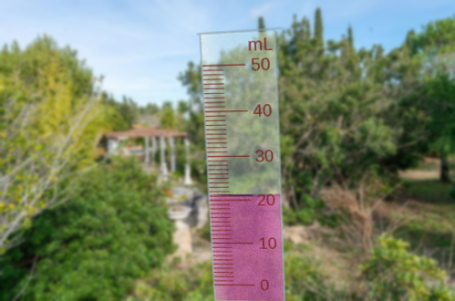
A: 21mL
